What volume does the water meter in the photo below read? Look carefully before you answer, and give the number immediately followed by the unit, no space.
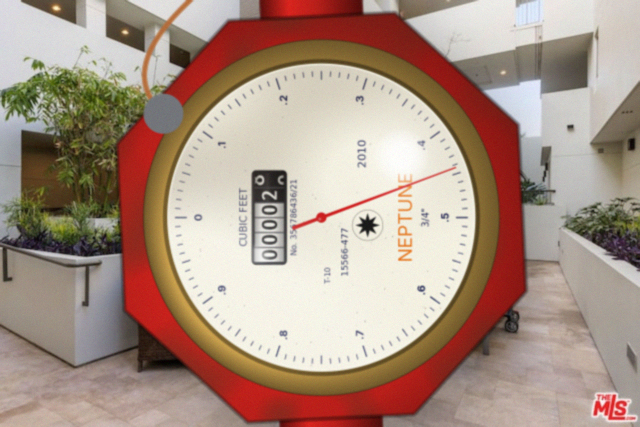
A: 28.44ft³
